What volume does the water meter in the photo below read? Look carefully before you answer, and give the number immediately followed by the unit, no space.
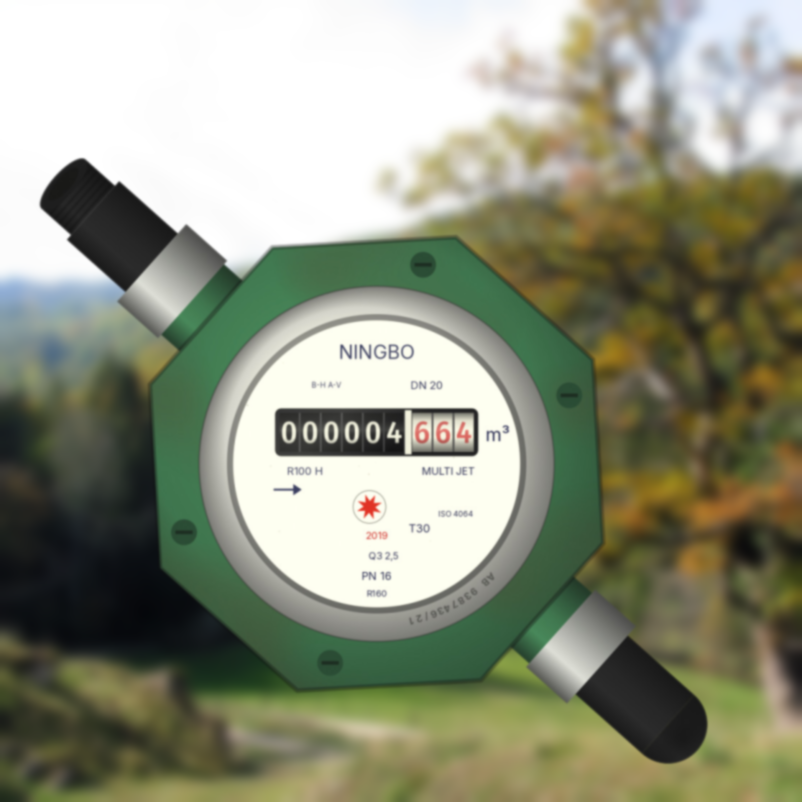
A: 4.664m³
